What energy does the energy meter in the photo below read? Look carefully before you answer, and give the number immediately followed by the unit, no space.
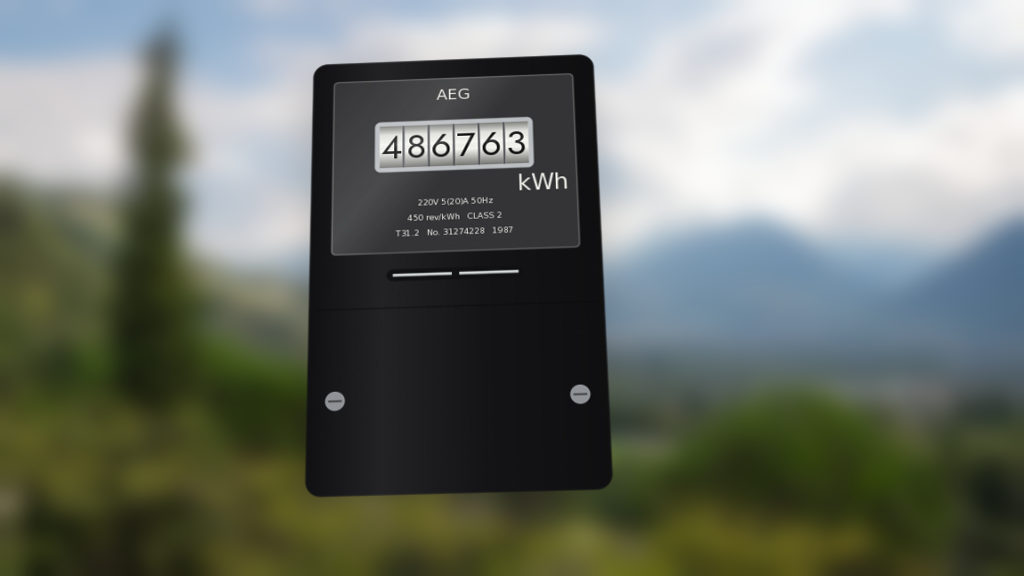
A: 486763kWh
